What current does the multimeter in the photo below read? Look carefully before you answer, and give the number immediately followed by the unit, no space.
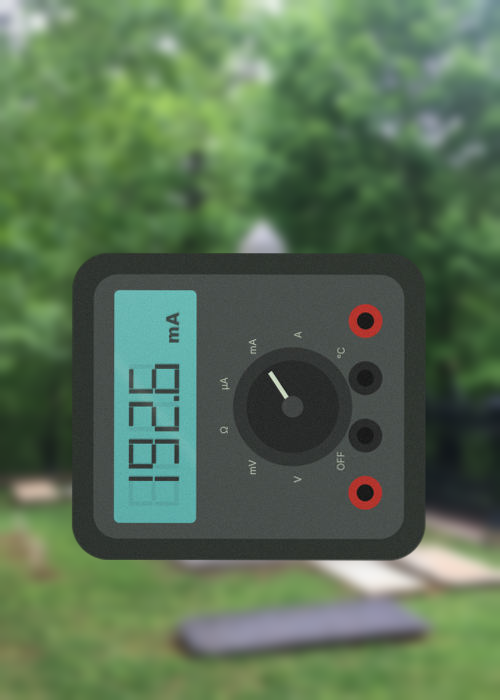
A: 192.6mA
